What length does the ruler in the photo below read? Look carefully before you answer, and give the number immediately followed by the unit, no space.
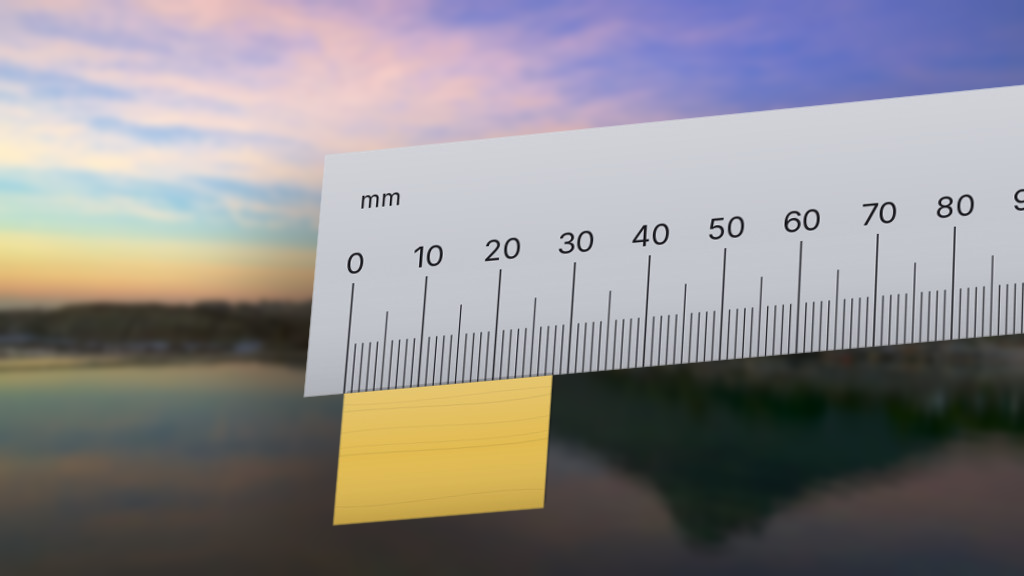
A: 28mm
